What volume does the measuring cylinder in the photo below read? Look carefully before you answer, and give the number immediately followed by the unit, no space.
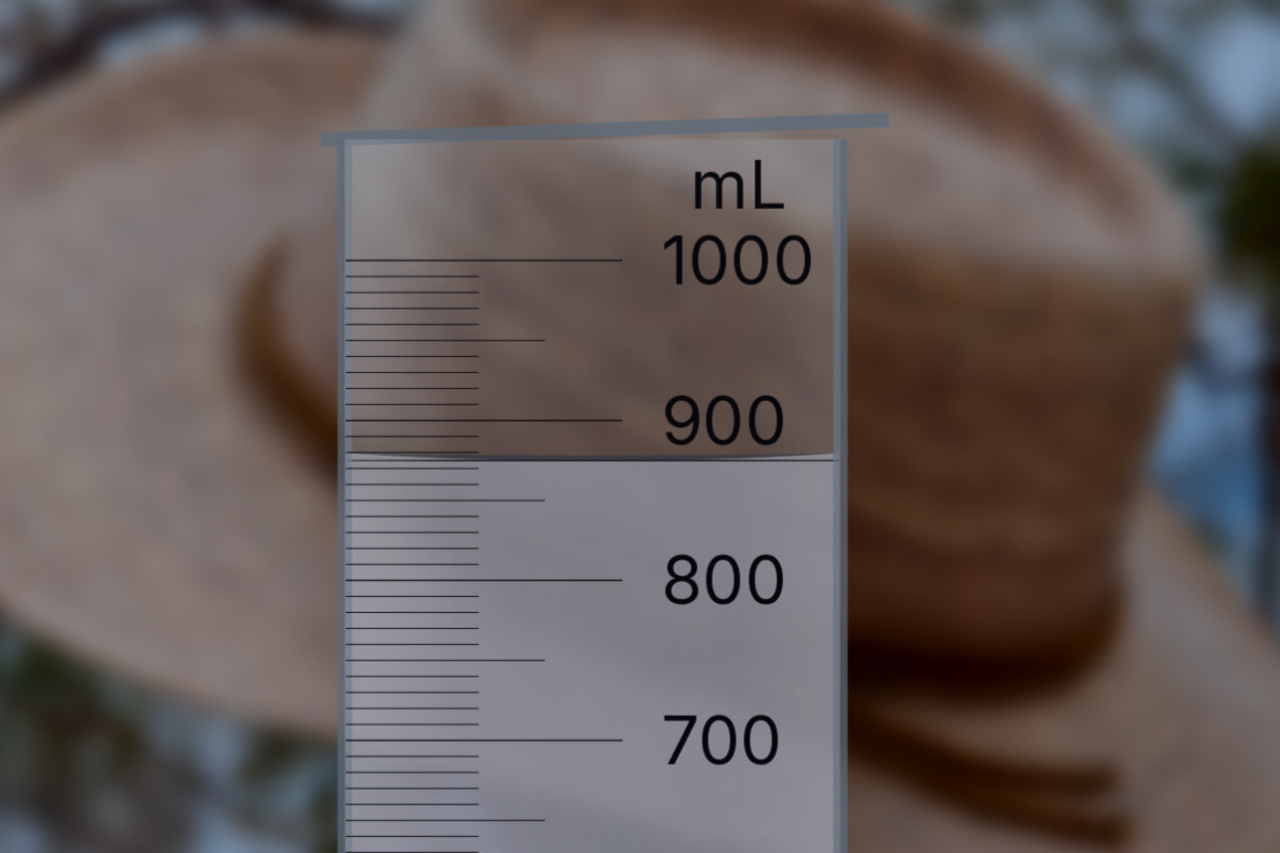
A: 875mL
